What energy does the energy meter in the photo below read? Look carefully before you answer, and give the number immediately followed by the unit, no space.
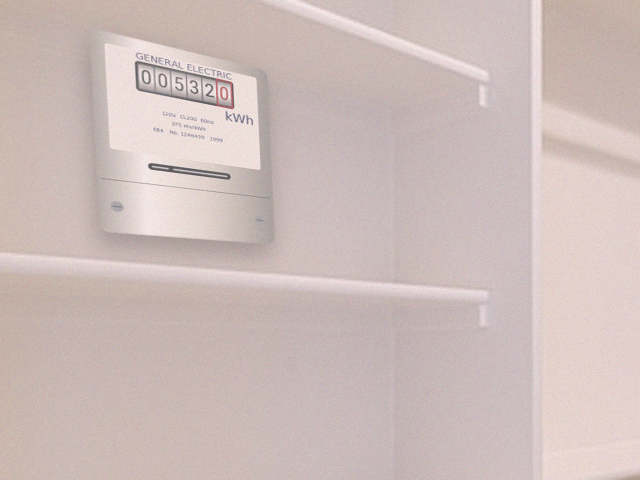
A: 532.0kWh
